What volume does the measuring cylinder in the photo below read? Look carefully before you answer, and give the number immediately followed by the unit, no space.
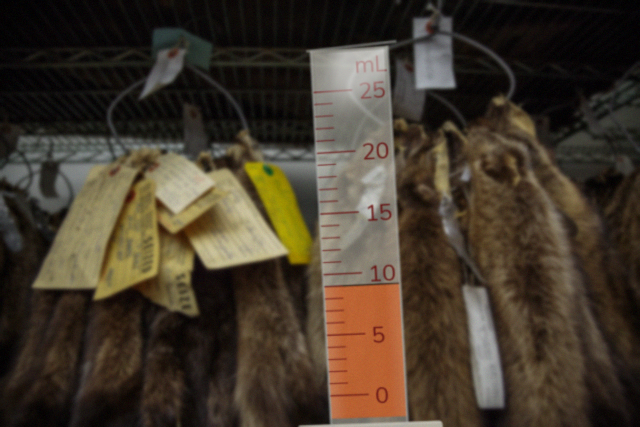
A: 9mL
